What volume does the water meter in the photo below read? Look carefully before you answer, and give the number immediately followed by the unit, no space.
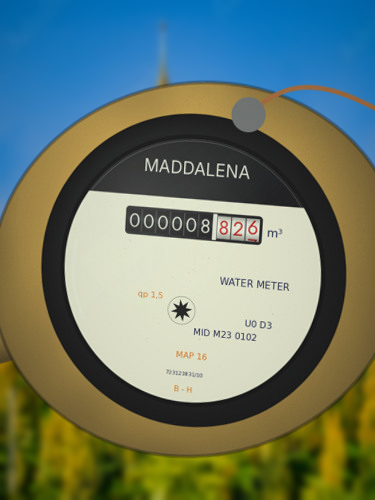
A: 8.826m³
